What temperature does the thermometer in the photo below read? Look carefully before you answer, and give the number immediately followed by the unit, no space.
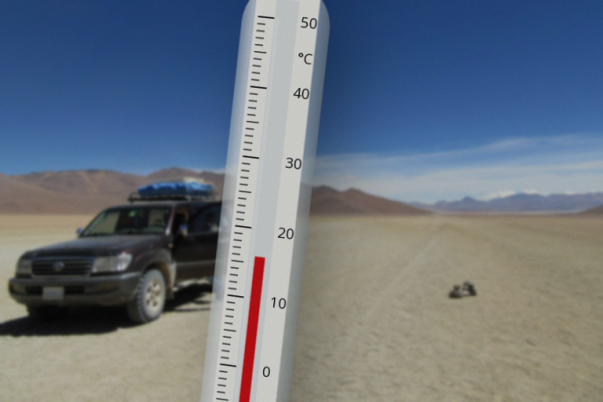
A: 16°C
